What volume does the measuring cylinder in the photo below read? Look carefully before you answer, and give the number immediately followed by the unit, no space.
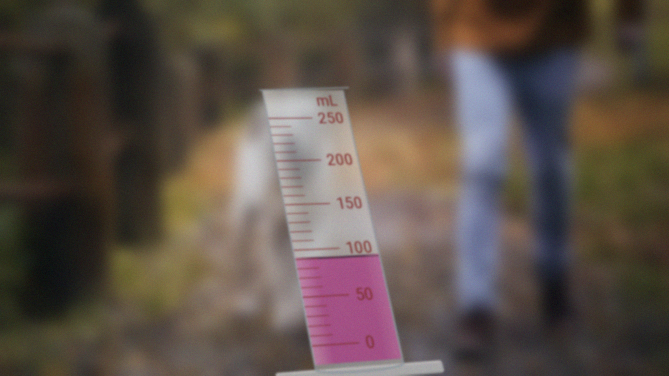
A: 90mL
